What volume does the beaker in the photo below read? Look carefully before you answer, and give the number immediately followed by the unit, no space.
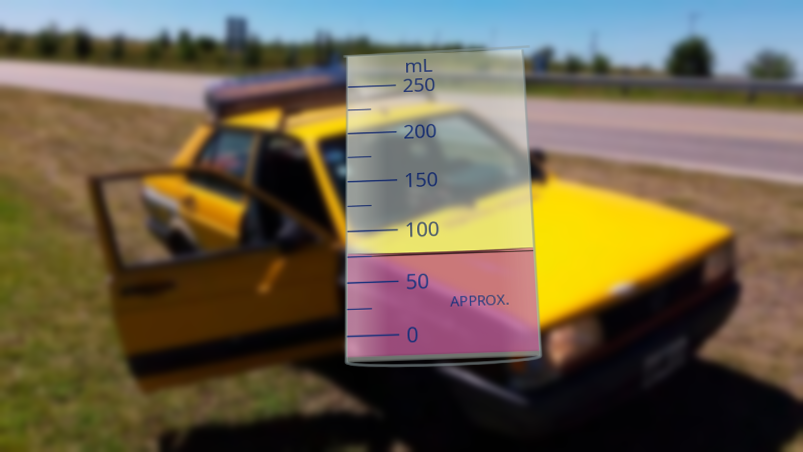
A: 75mL
